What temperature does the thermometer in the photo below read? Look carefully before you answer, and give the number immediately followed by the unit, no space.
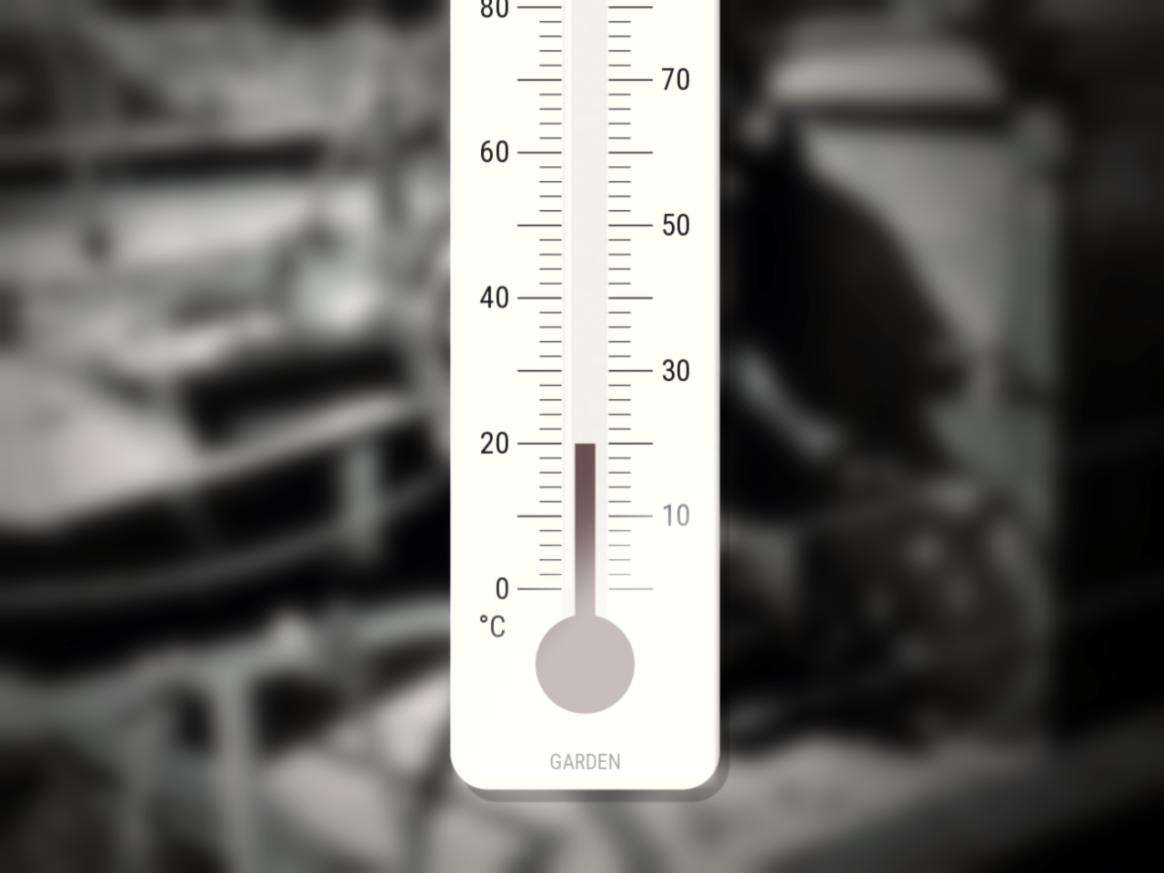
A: 20°C
